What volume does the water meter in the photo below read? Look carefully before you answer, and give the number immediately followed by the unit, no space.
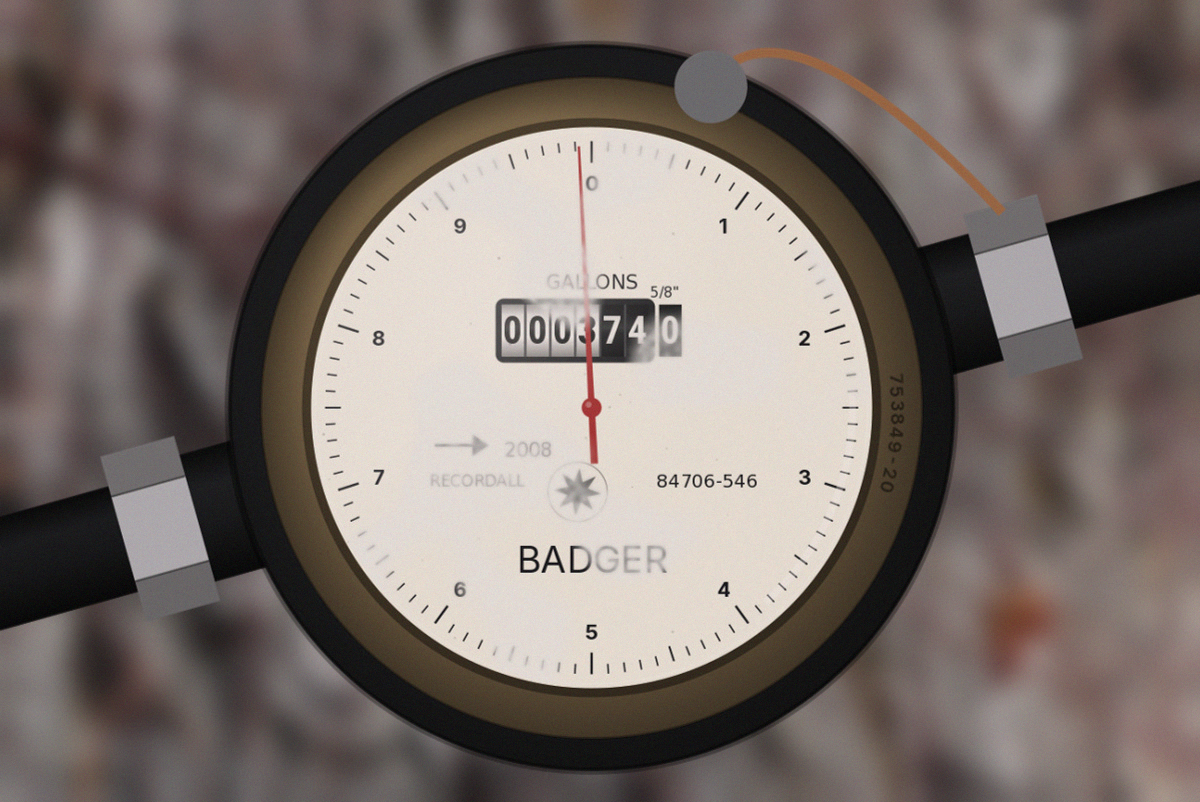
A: 3739.9gal
